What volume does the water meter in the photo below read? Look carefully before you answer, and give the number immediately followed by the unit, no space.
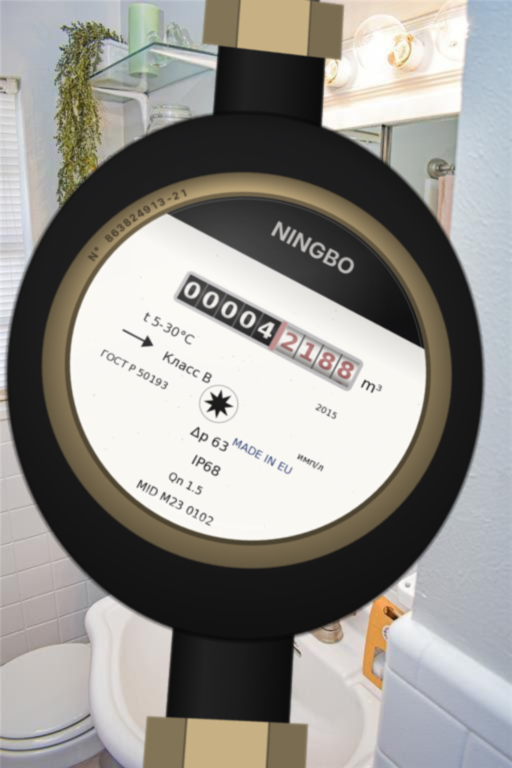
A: 4.2188m³
